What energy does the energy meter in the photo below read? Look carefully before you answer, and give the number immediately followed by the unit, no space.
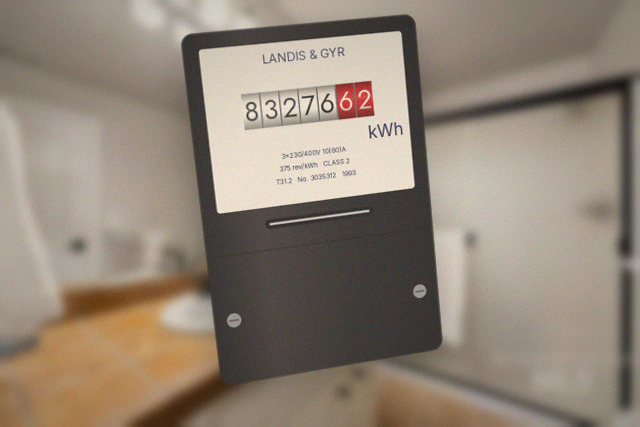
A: 83276.62kWh
